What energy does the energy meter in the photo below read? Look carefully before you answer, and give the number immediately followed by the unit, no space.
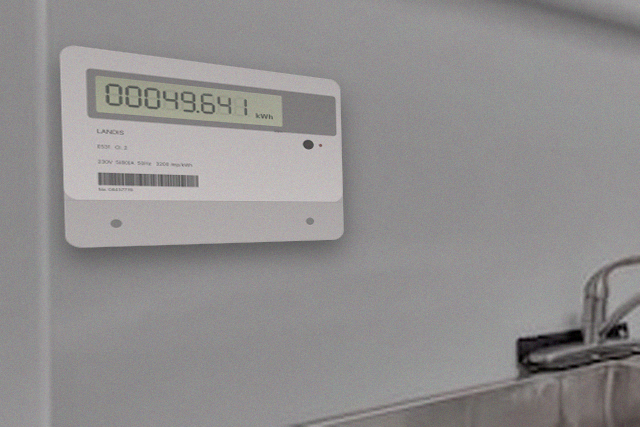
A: 49.641kWh
